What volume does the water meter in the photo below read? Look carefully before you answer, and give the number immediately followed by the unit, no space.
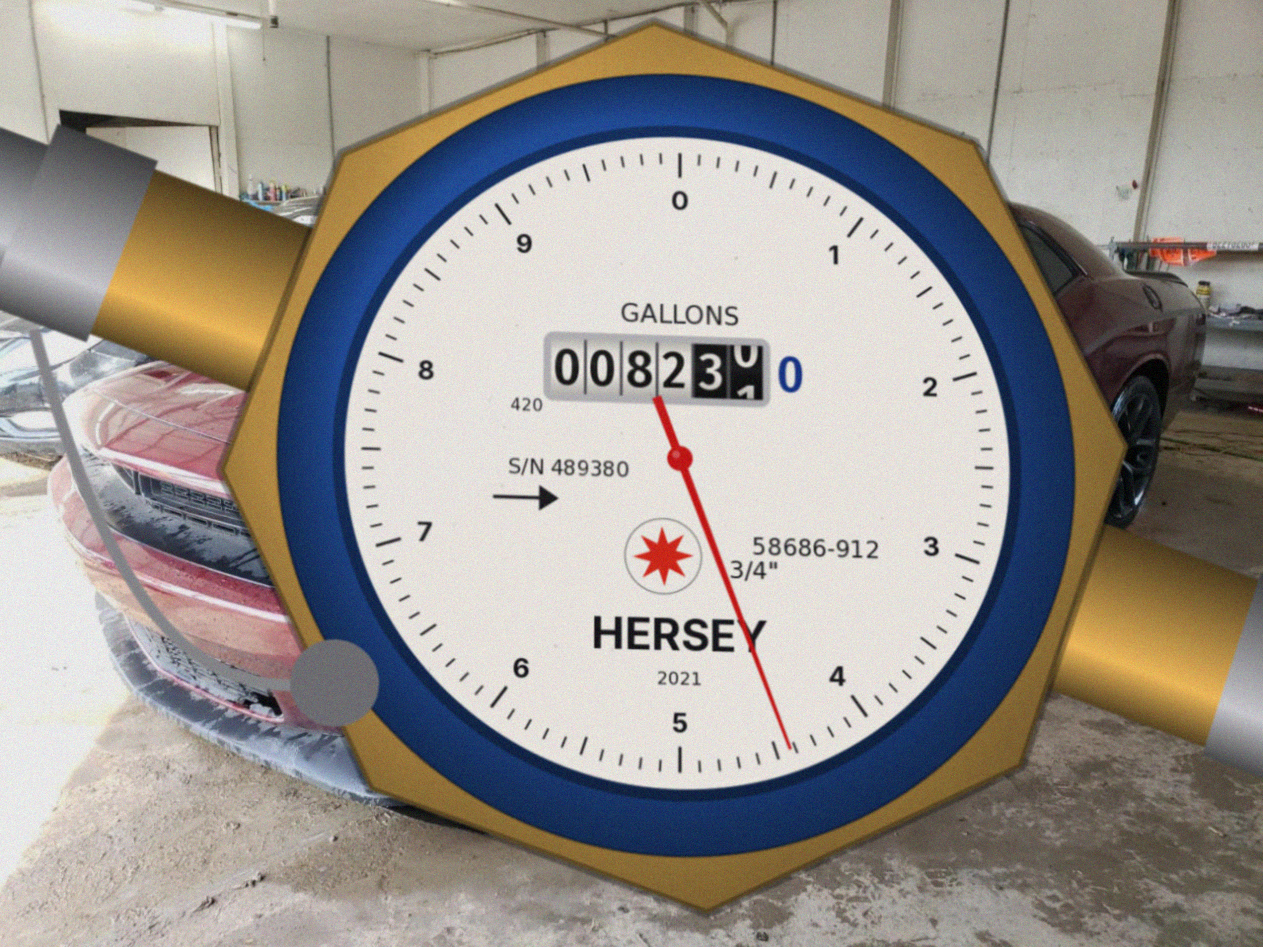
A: 82304.4gal
